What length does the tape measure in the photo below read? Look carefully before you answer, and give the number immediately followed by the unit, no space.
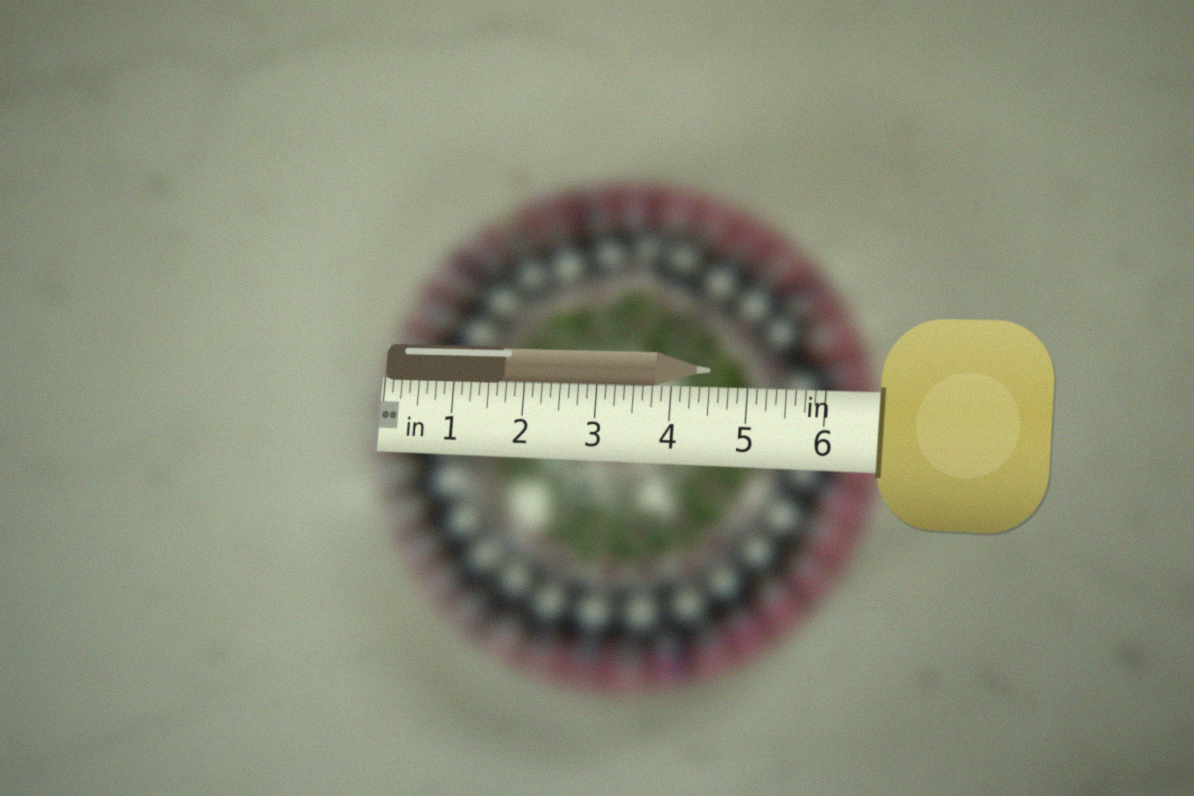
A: 4.5in
